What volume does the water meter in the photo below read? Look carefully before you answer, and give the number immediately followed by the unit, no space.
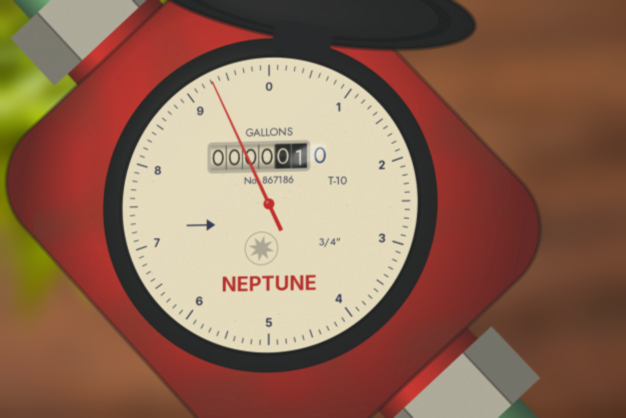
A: 9.3gal
